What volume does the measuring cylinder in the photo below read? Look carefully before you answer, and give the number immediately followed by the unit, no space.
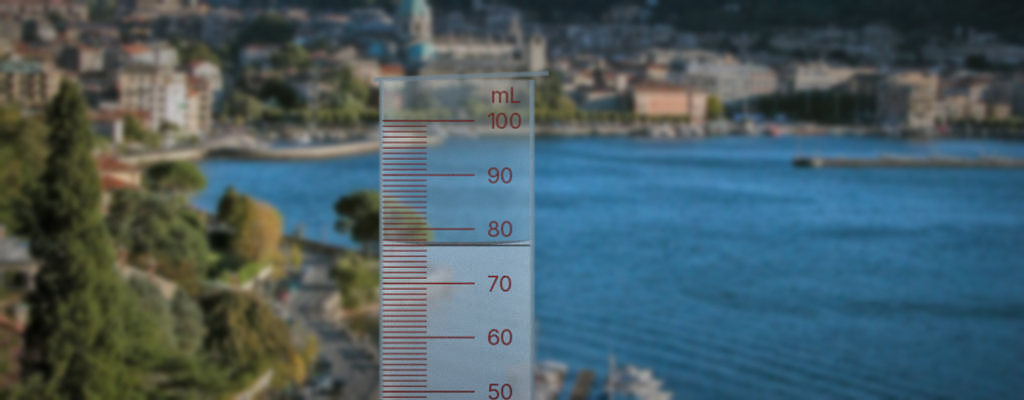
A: 77mL
